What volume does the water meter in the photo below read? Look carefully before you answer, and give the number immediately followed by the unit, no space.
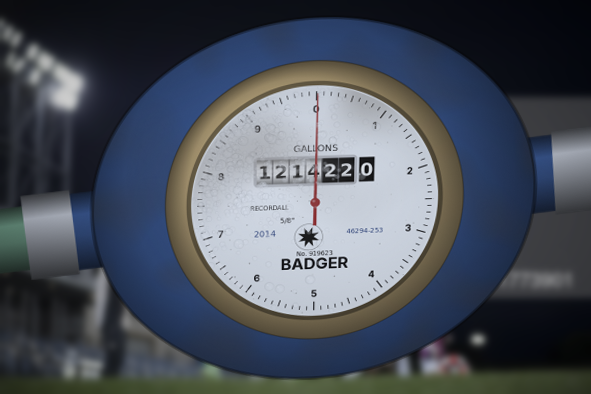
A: 1214220.0gal
